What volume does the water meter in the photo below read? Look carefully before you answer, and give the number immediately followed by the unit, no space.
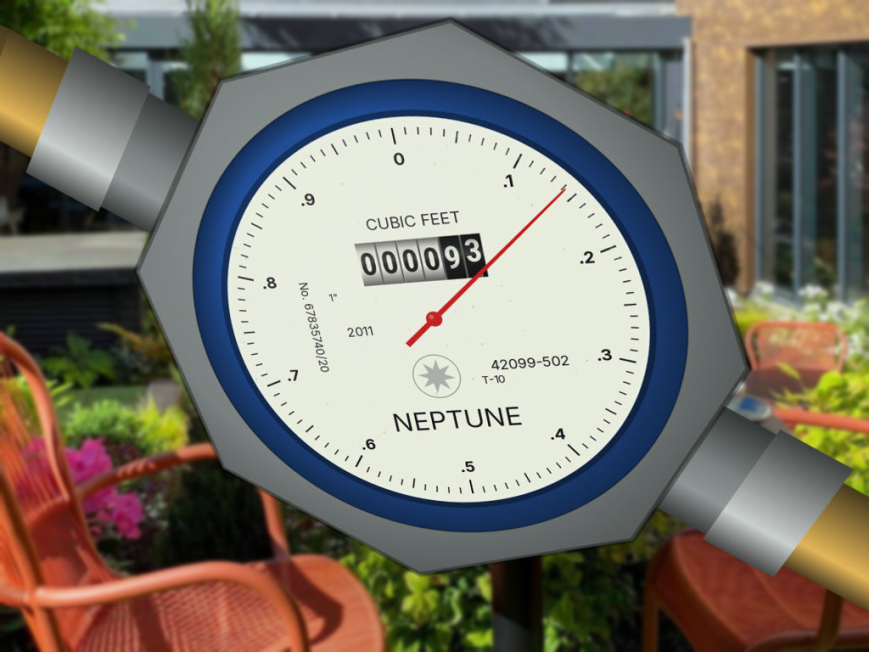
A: 93.14ft³
